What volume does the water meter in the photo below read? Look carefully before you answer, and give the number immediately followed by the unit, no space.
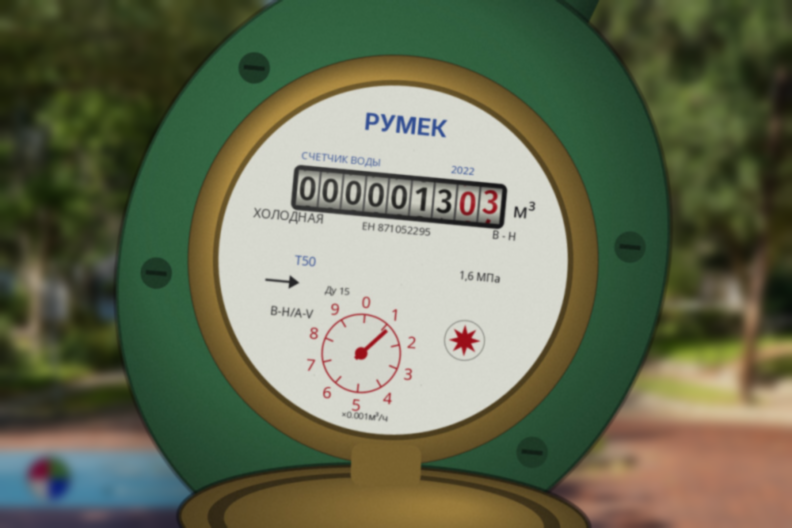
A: 13.031m³
